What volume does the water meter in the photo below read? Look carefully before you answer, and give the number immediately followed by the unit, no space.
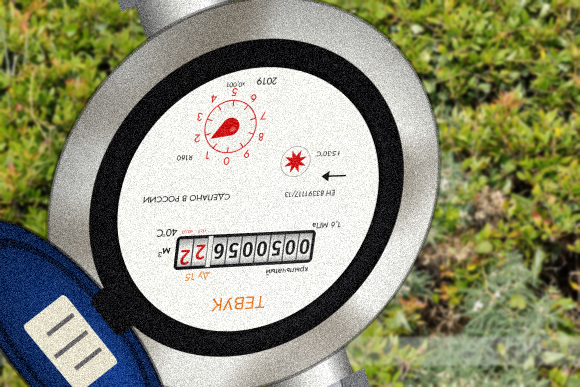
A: 50056.221m³
